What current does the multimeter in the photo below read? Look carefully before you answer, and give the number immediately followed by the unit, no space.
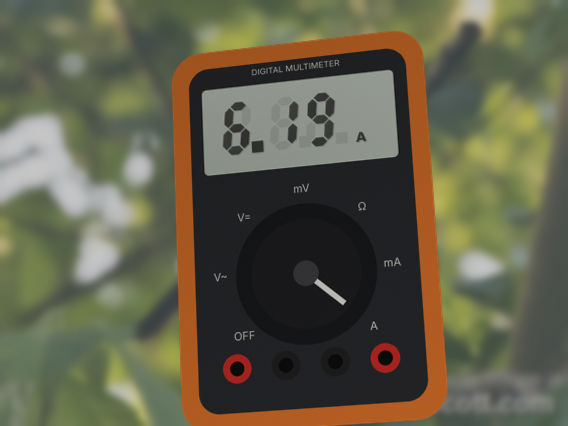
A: 6.19A
